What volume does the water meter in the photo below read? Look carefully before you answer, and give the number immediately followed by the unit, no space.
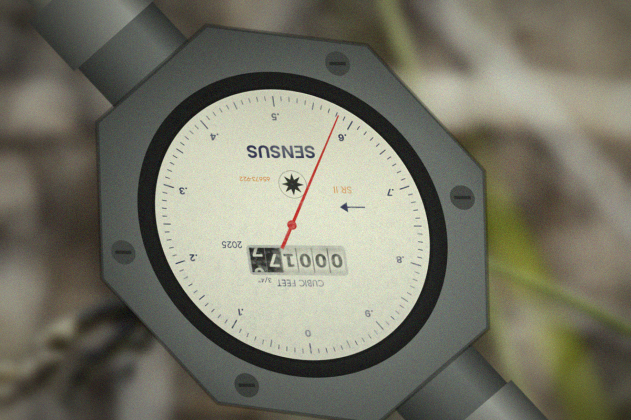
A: 176.58ft³
